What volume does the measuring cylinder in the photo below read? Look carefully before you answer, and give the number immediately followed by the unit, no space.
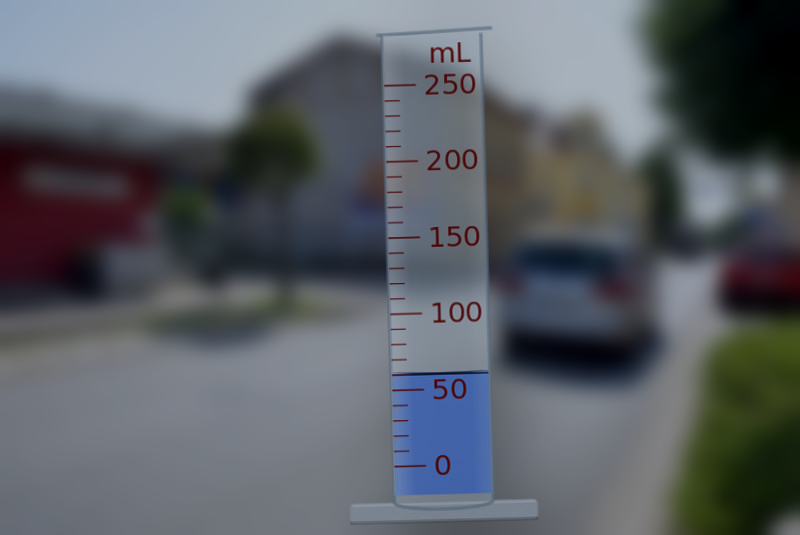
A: 60mL
